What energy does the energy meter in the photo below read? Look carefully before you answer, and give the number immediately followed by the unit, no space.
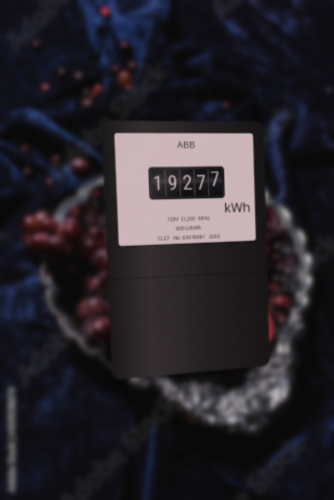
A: 19277kWh
